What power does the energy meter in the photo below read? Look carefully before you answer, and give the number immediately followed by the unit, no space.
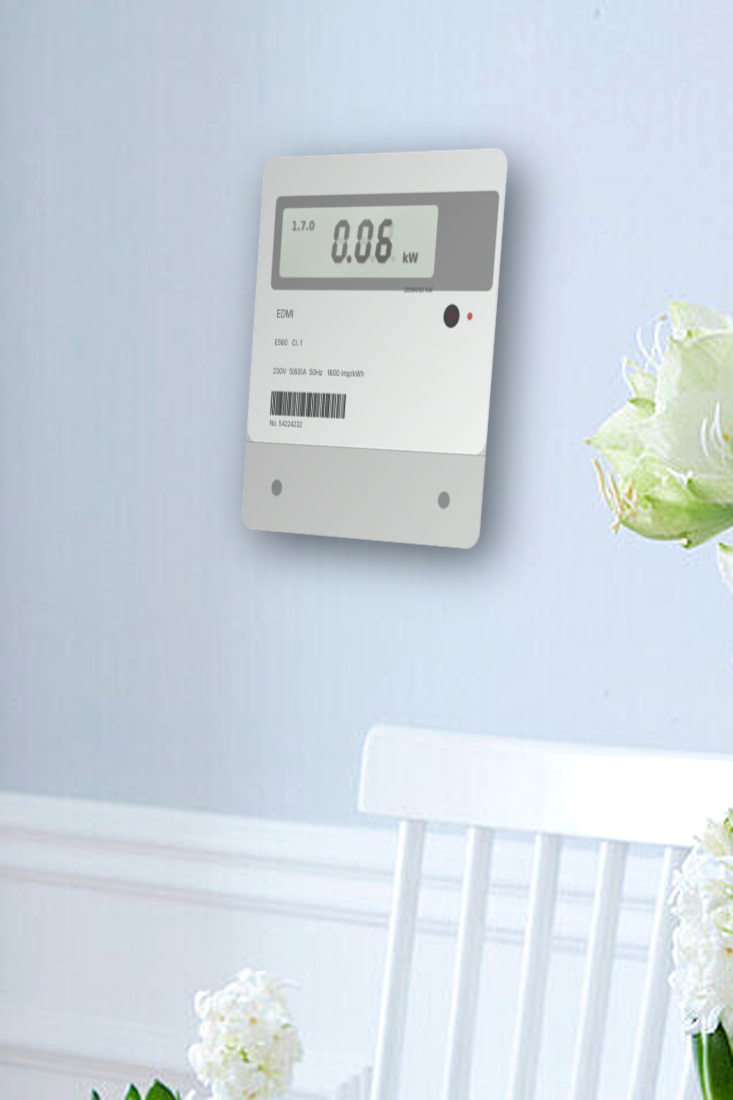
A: 0.06kW
